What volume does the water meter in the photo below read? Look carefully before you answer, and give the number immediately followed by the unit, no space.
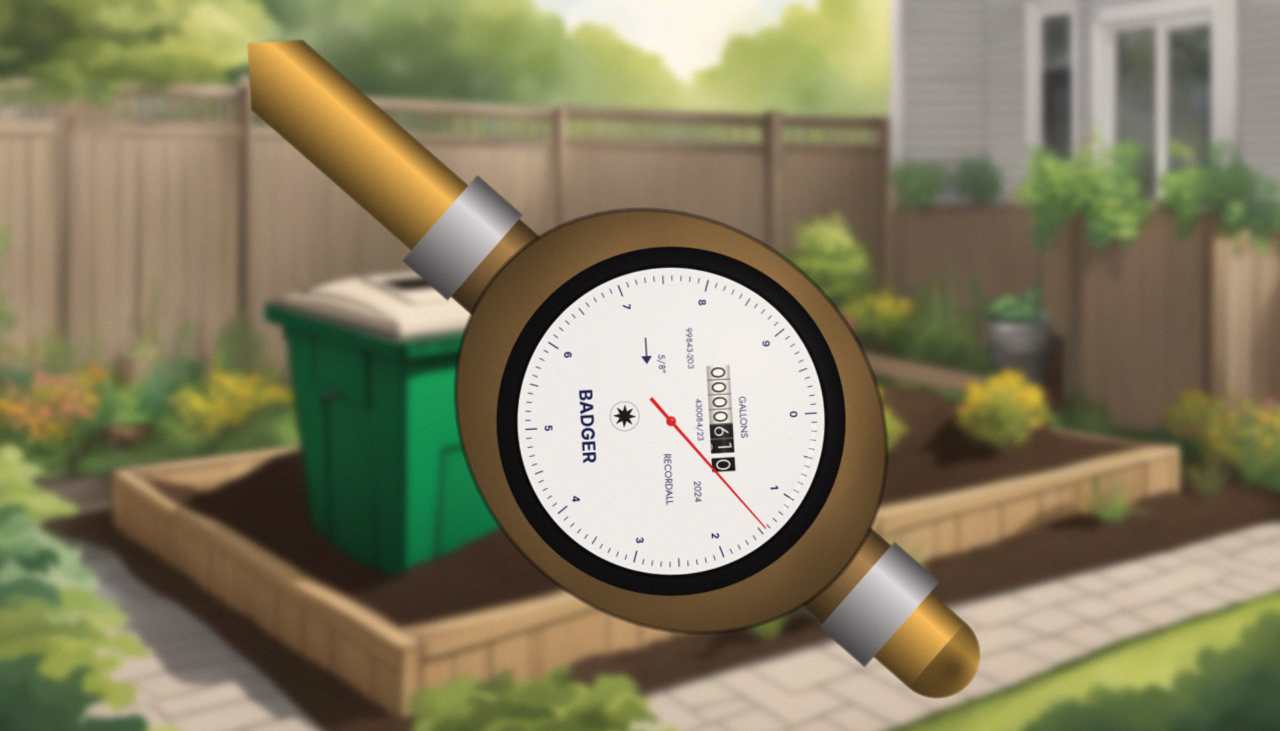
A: 611.4gal
